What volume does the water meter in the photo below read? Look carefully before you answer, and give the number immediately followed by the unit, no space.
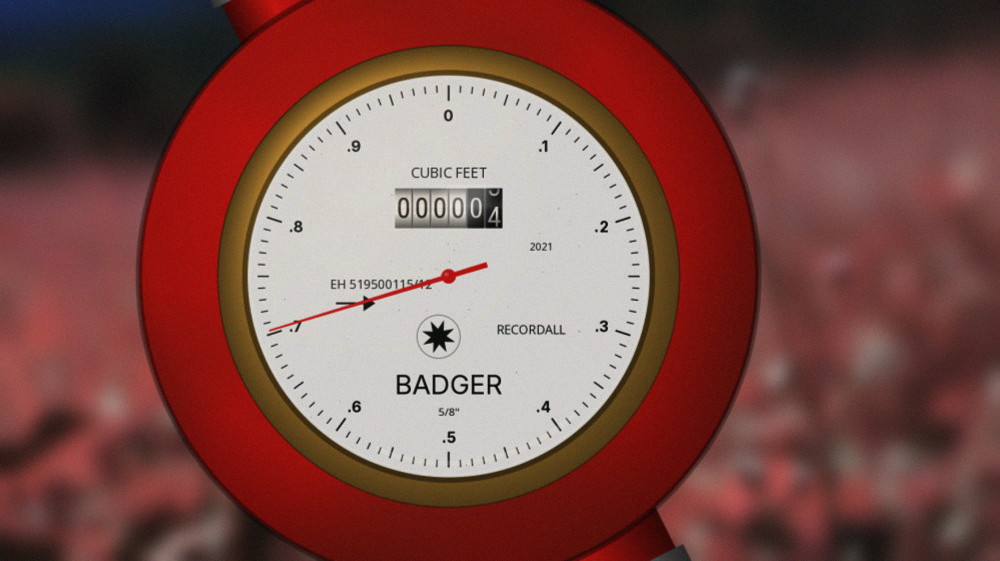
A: 3.70ft³
